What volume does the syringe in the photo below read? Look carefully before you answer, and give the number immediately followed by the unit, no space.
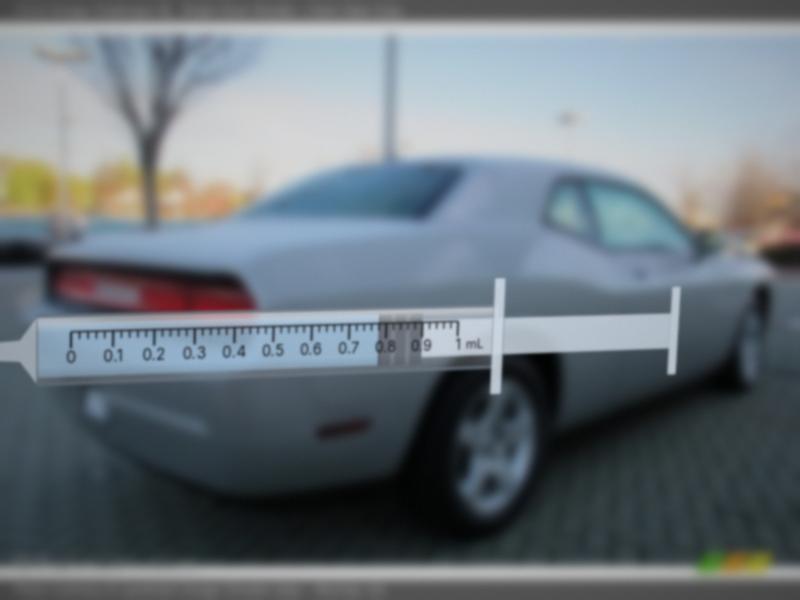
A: 0.78mL
